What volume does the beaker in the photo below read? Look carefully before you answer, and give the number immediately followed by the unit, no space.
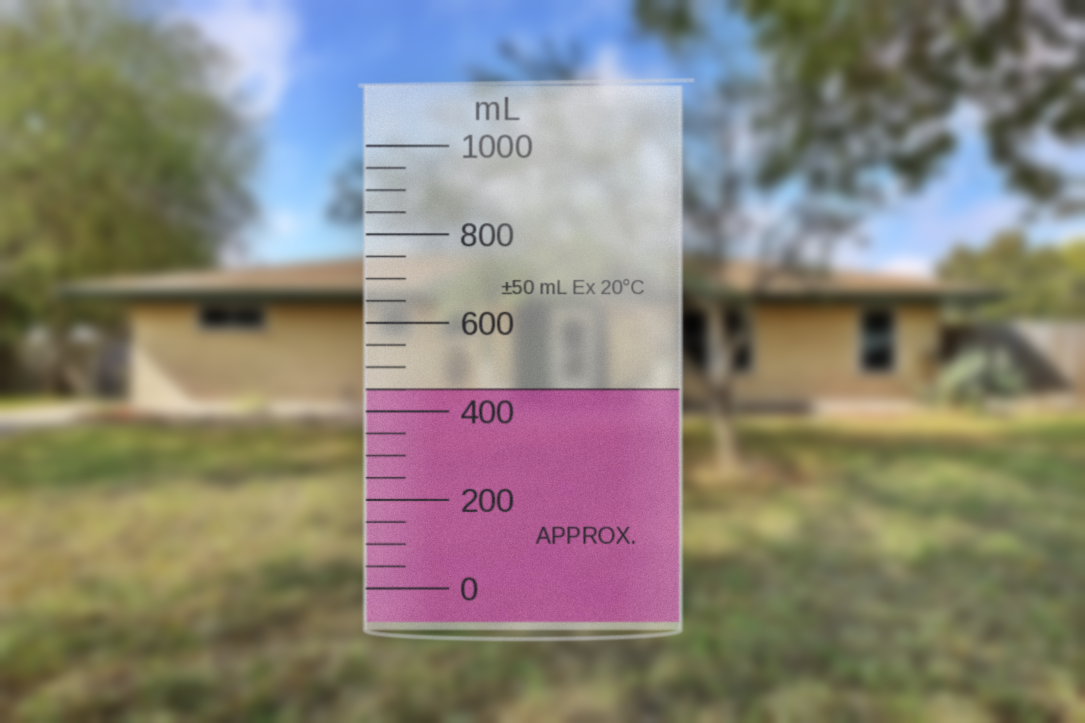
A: 450mL
